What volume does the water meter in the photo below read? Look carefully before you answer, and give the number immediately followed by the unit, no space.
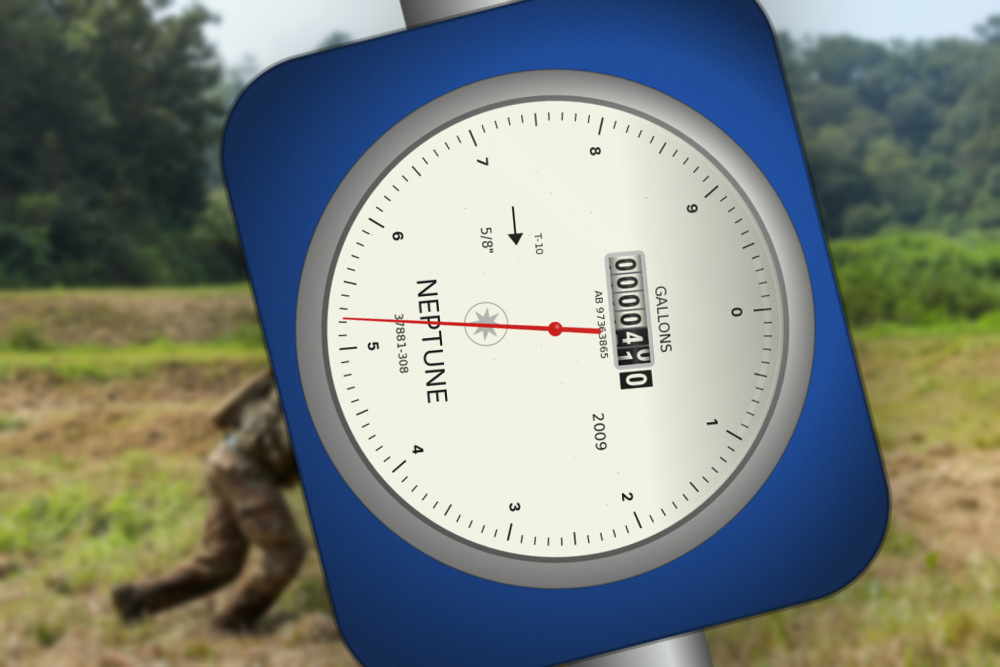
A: 405.2gal
